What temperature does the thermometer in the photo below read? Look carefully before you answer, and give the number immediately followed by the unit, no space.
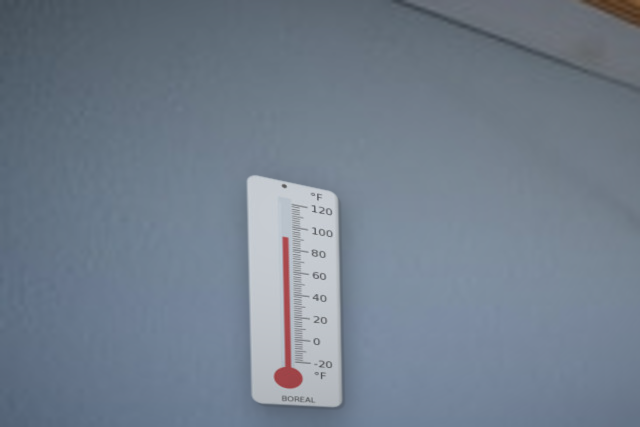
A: 90°F
